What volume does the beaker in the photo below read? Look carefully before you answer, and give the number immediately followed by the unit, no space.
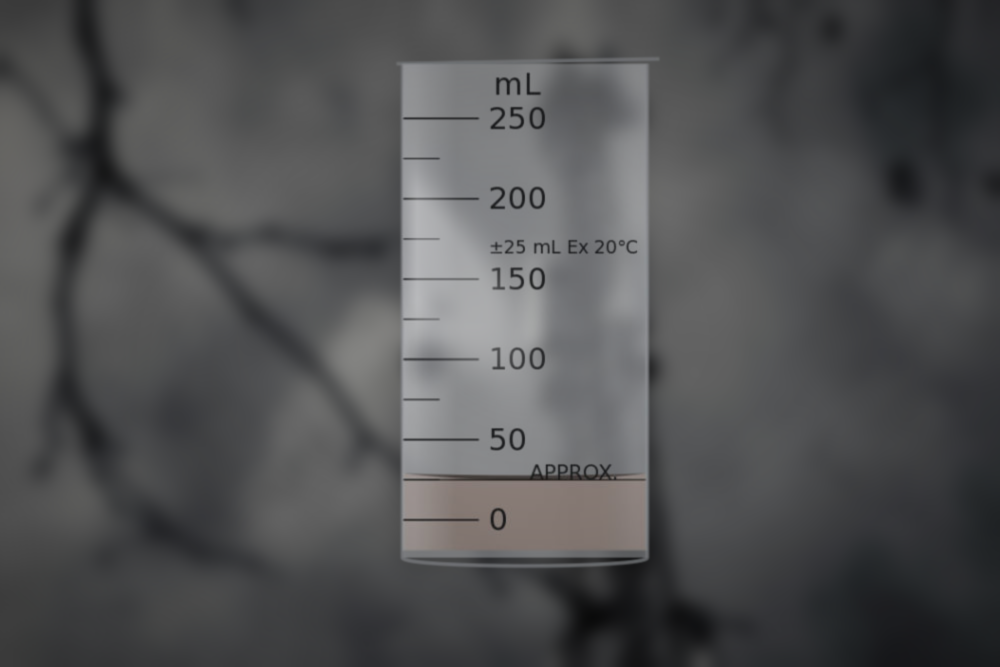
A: 25mL
